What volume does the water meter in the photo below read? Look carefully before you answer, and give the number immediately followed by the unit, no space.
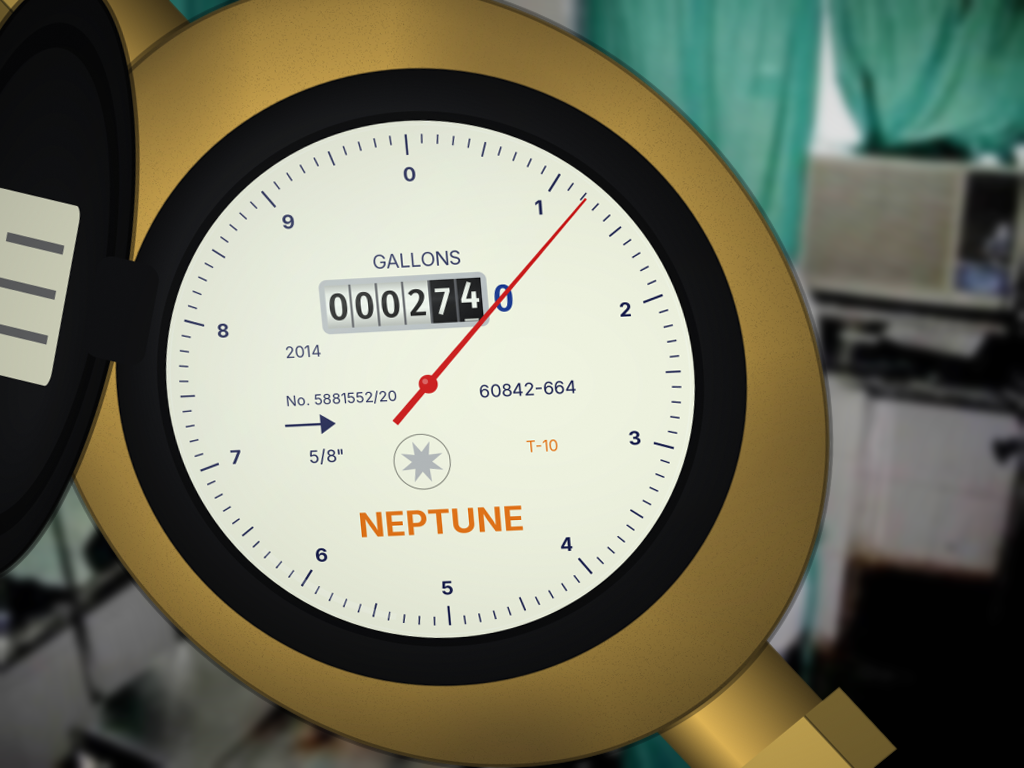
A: 2741.2gal
